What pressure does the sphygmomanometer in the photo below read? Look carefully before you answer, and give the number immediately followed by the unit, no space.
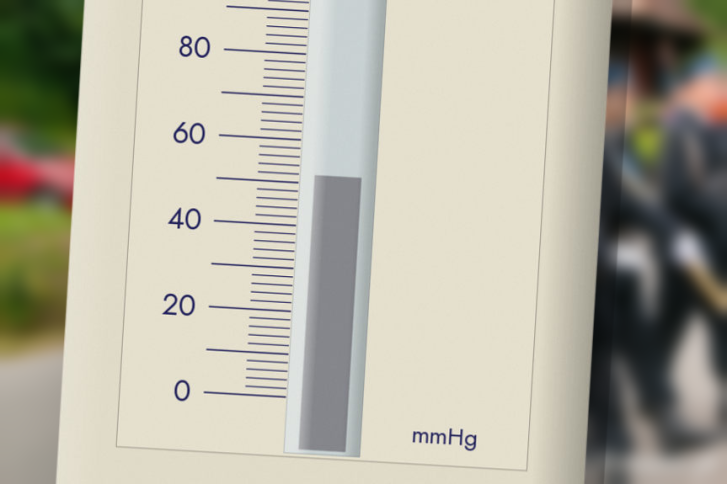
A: 52mmHg
